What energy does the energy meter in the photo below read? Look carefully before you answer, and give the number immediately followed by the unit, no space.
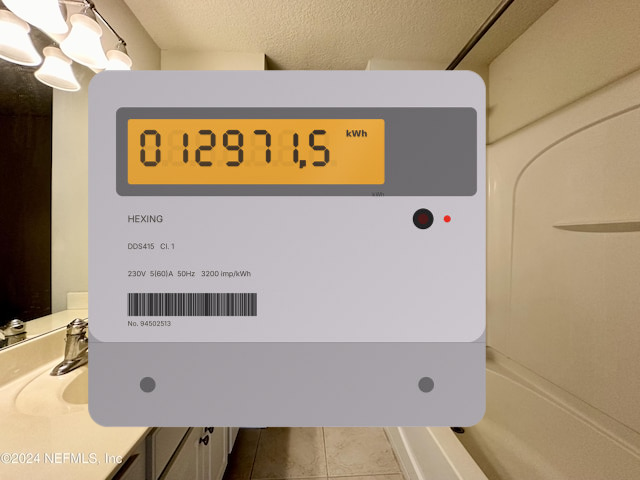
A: 12971.5kWh
